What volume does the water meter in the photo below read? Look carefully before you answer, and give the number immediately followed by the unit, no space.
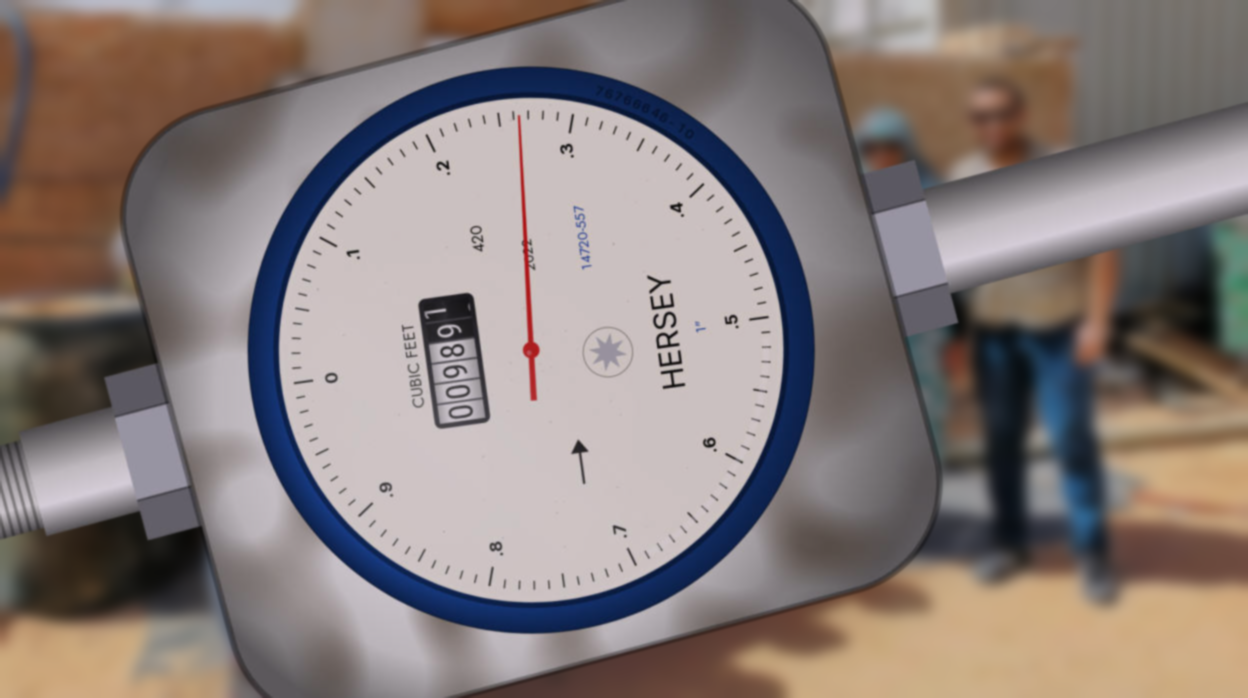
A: 9891.26ft³
